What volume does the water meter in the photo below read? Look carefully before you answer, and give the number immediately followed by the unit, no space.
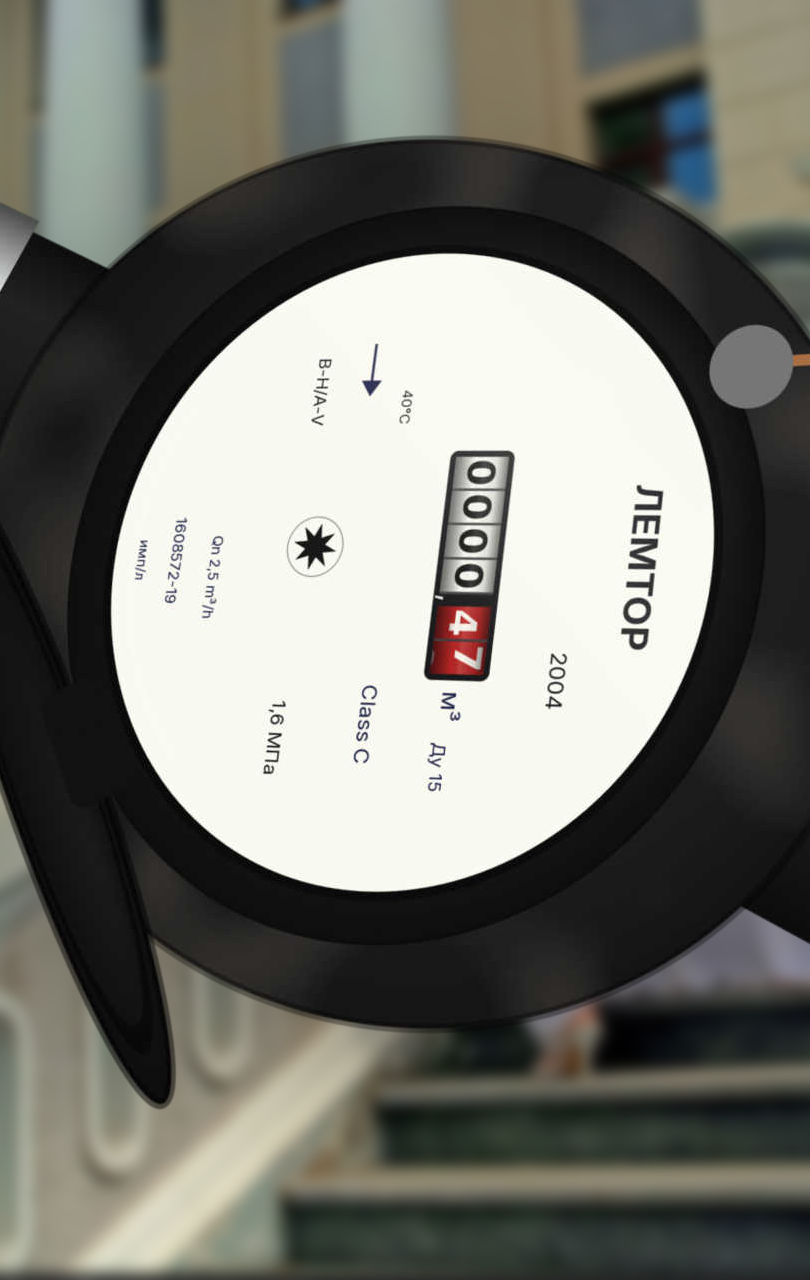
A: 0.47m³
